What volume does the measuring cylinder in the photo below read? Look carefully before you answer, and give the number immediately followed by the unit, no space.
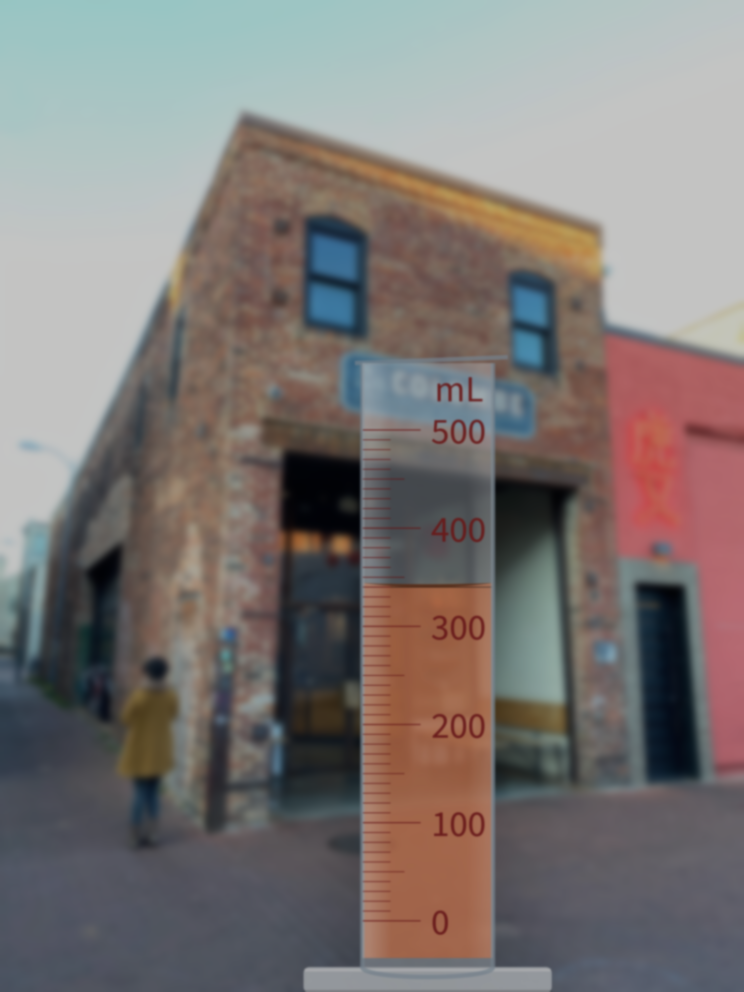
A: 340mL
